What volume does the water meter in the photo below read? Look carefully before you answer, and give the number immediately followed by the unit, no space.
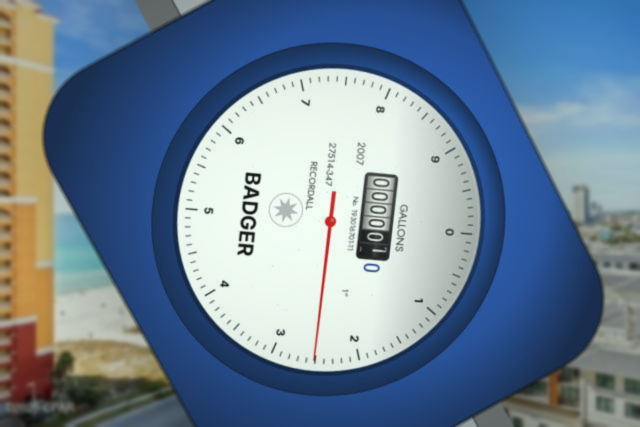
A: 12.5gal
